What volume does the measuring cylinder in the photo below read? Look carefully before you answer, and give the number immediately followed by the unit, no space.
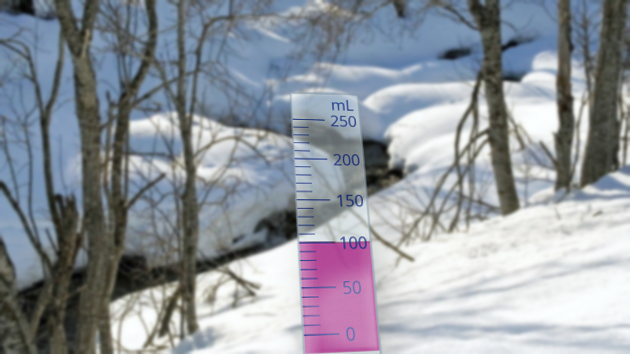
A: 100mL
